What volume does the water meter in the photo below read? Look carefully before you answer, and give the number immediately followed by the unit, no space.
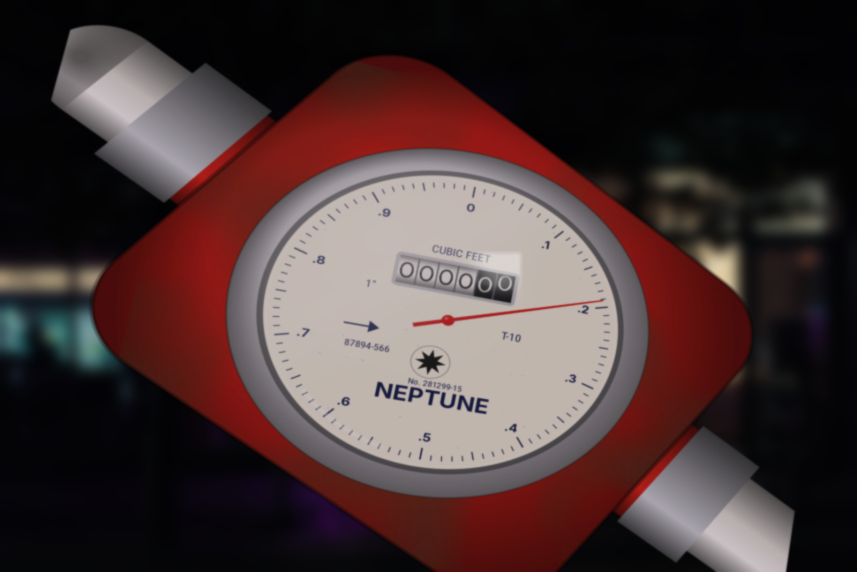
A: 0.19ft³
